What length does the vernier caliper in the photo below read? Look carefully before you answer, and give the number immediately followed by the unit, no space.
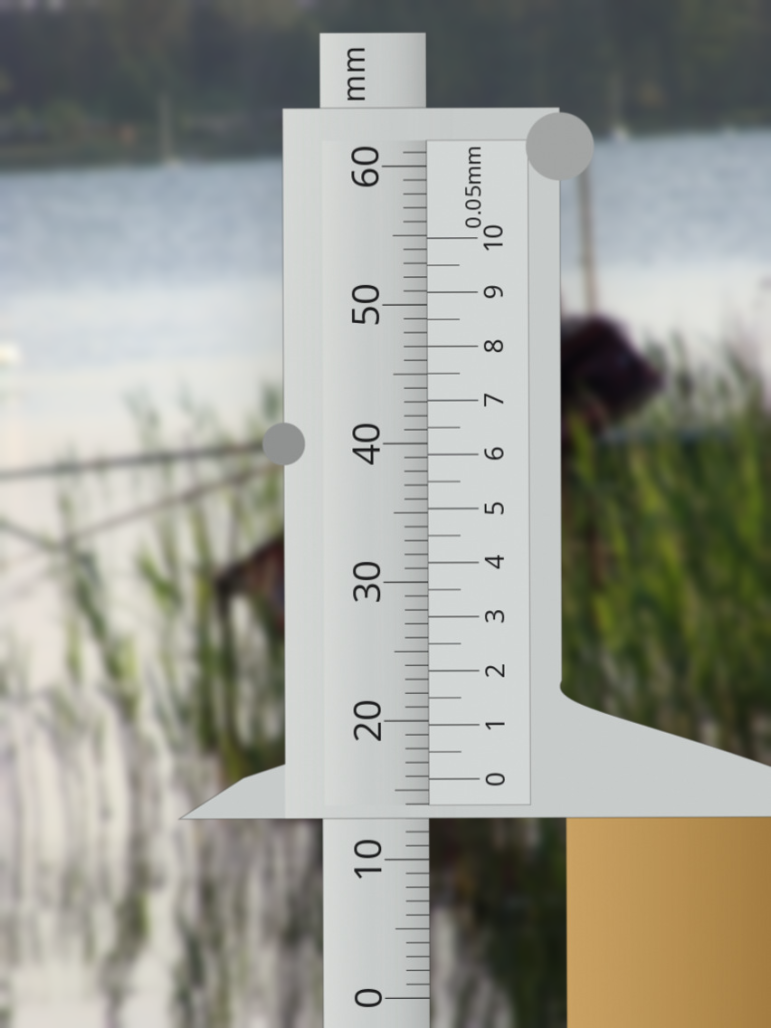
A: 15.8mm
